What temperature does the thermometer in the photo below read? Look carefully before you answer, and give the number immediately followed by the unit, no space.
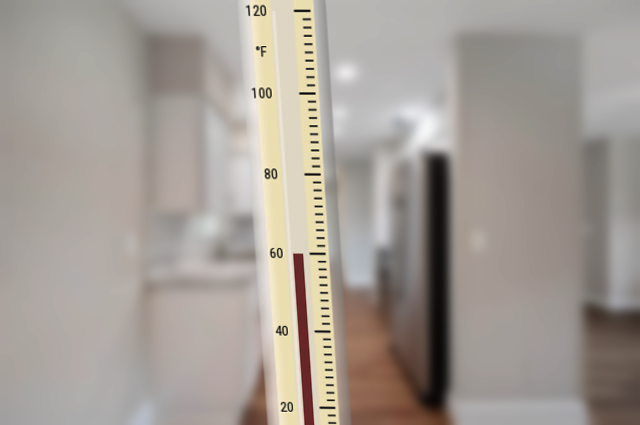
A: 60°F
